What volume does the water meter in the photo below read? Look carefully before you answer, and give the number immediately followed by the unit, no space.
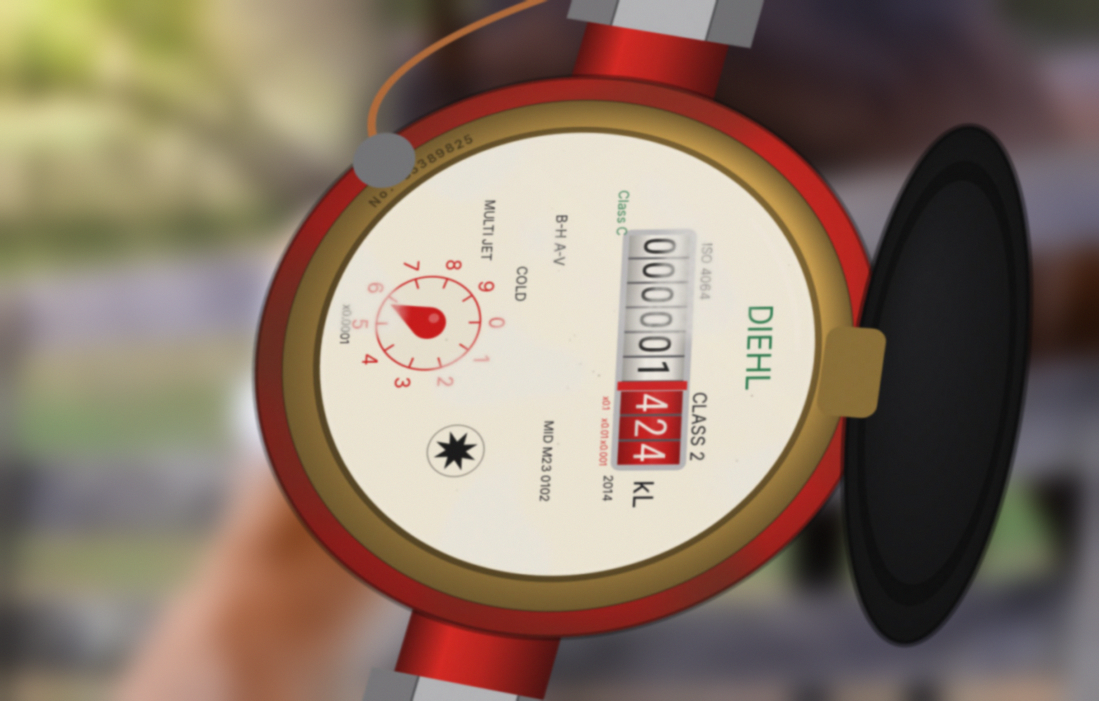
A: 1.4245kL
